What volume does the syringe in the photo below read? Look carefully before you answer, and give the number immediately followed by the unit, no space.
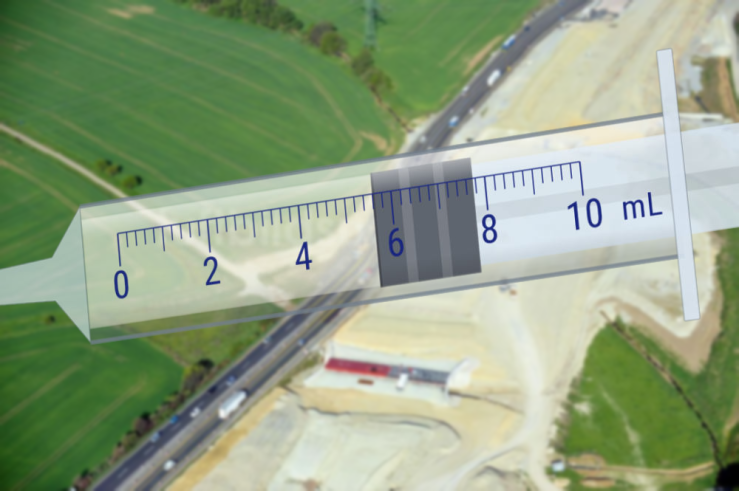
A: 5.6mL
